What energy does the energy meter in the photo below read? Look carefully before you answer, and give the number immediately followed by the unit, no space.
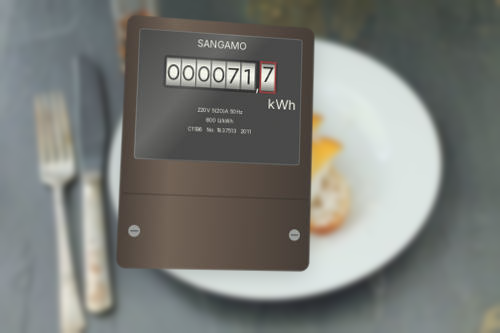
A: 71.7kWh
